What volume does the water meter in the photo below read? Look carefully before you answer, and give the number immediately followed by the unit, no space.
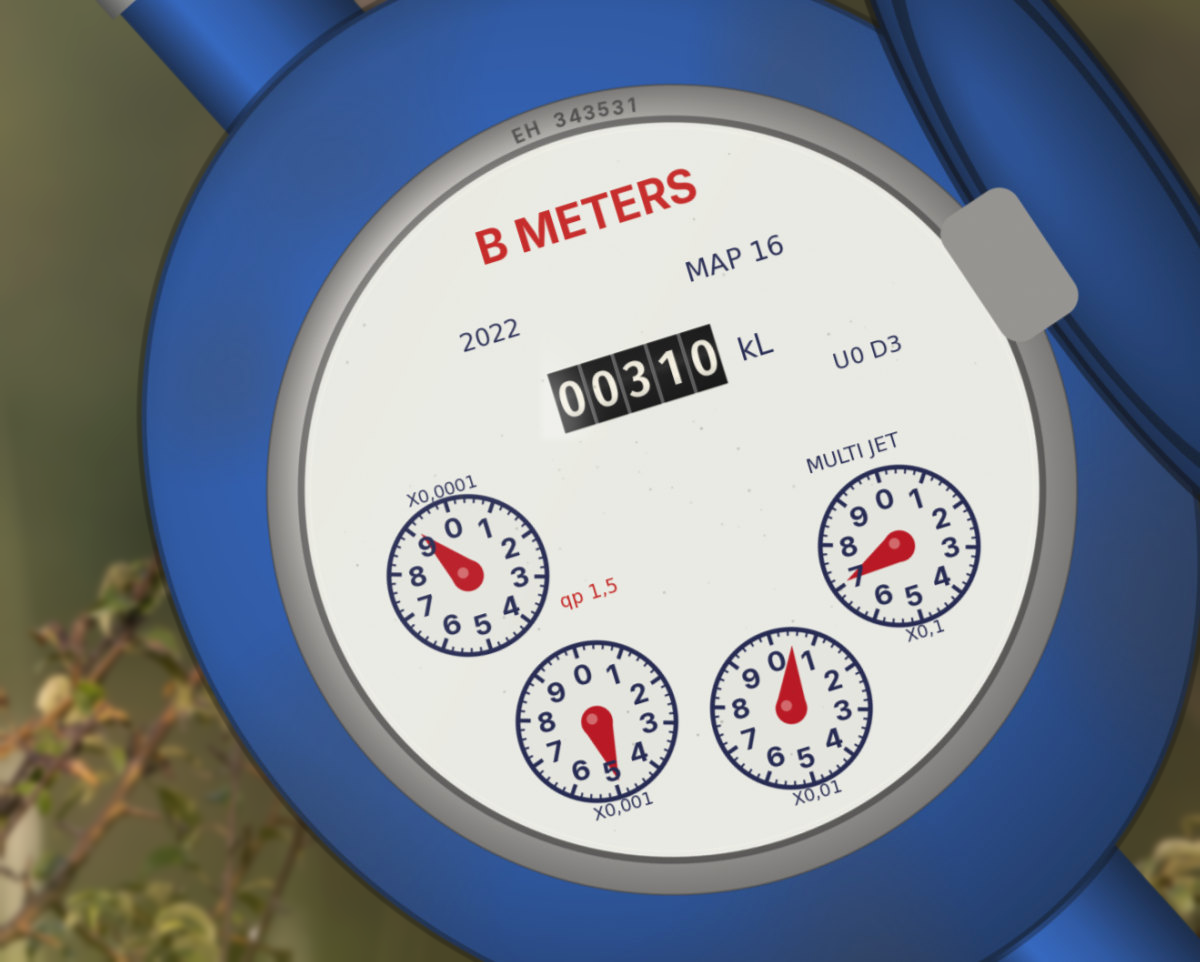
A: 310.7049kL
